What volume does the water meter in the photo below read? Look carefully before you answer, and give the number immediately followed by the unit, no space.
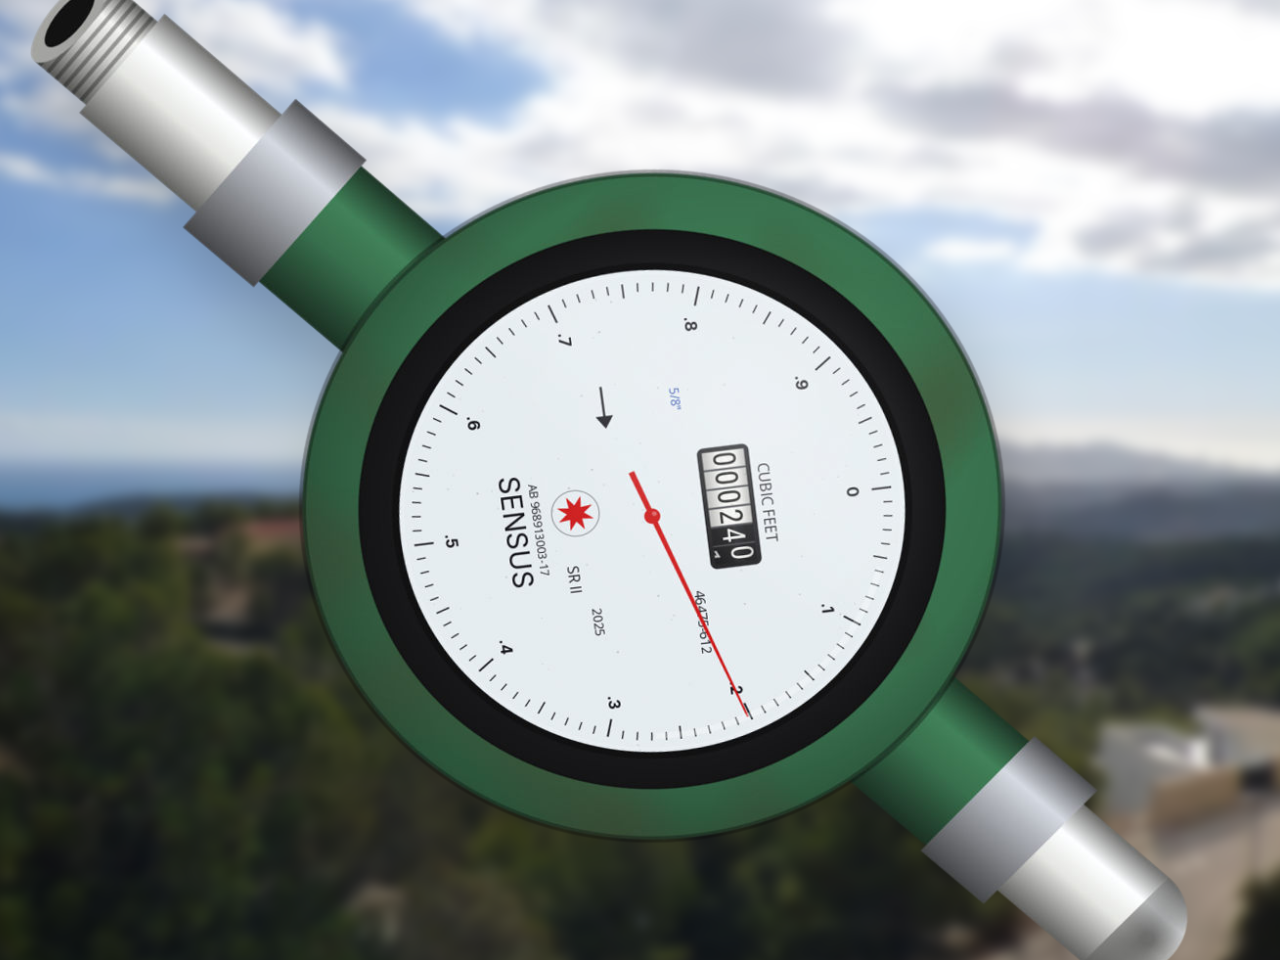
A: 240.20ft³
